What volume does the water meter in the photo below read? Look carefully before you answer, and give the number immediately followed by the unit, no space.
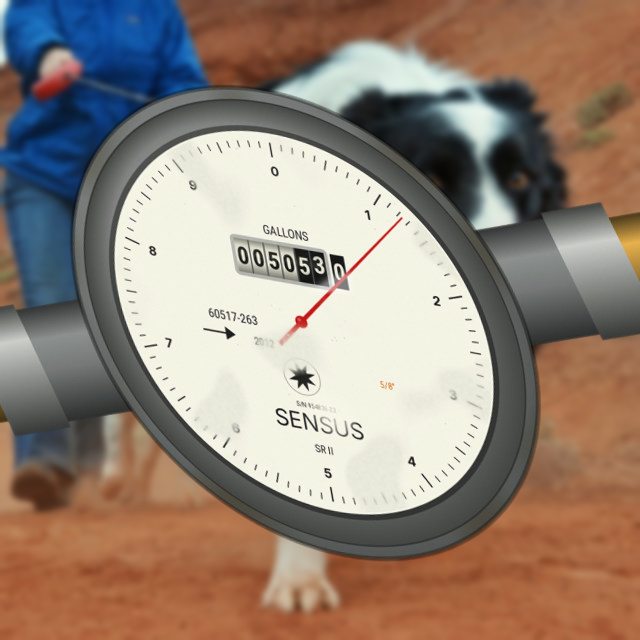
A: 50531.2gal
